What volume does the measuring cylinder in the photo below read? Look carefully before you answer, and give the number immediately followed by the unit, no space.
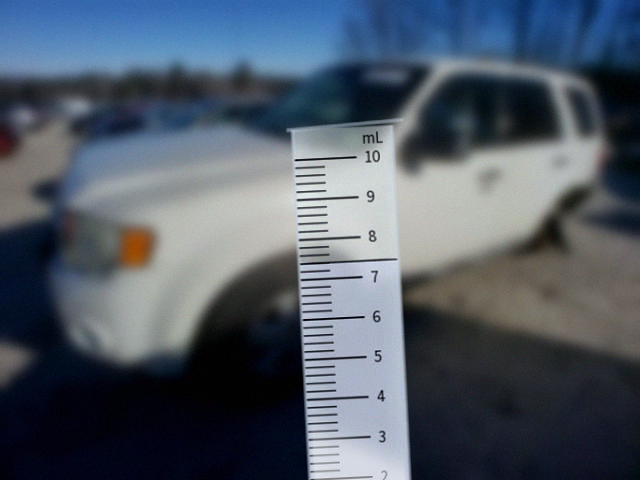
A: 7.4mL
